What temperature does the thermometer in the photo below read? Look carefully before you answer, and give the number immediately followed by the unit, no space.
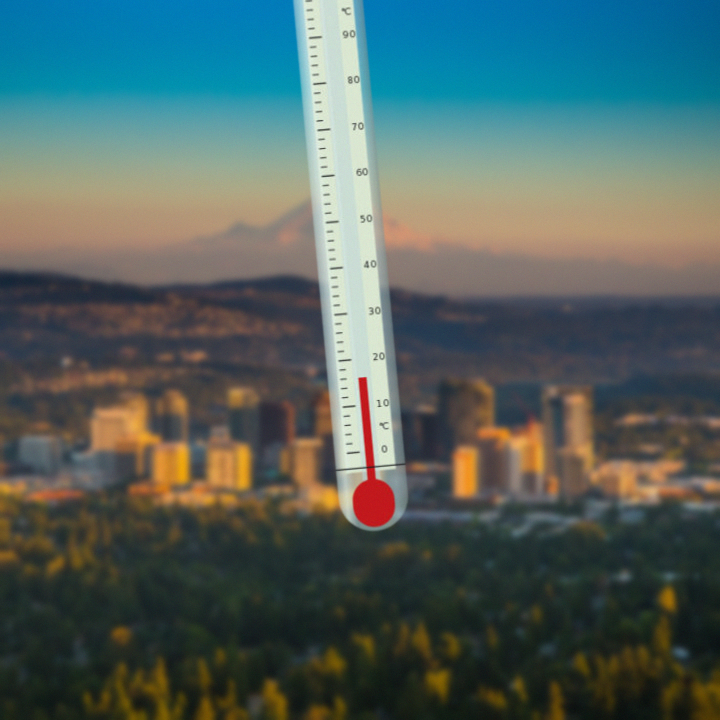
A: 16°C
